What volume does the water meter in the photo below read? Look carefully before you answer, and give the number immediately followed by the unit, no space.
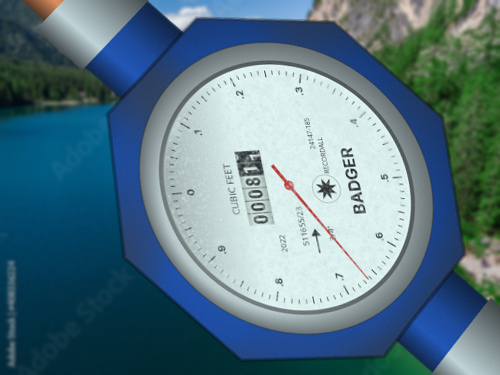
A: 810.66ft³
